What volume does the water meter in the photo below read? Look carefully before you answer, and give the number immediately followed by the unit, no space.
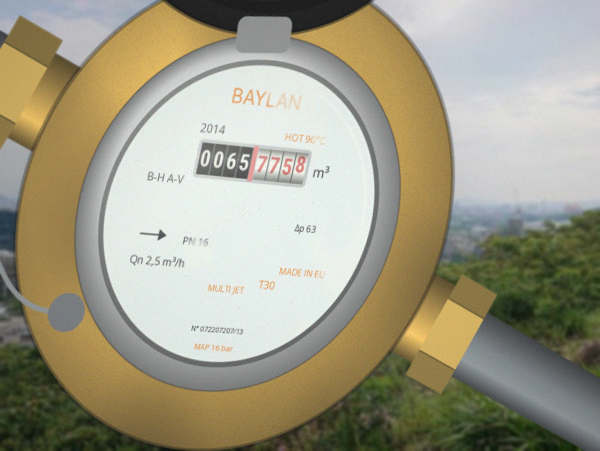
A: 65.7758m³
